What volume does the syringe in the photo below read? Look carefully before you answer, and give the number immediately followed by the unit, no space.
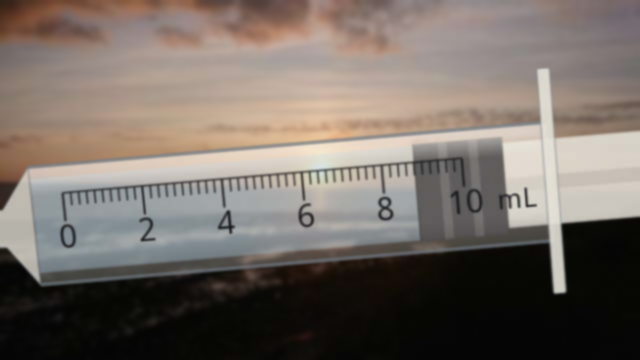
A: 8.8mL
